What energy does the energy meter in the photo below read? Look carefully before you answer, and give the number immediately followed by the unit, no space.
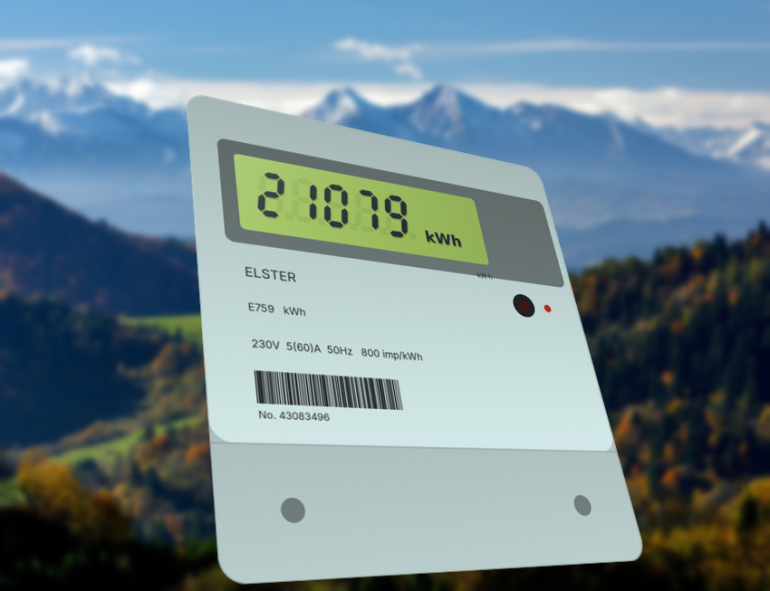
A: 21079kWh
